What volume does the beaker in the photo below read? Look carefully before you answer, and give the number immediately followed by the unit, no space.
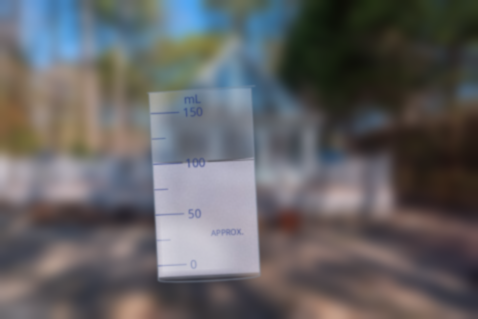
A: 100mL
